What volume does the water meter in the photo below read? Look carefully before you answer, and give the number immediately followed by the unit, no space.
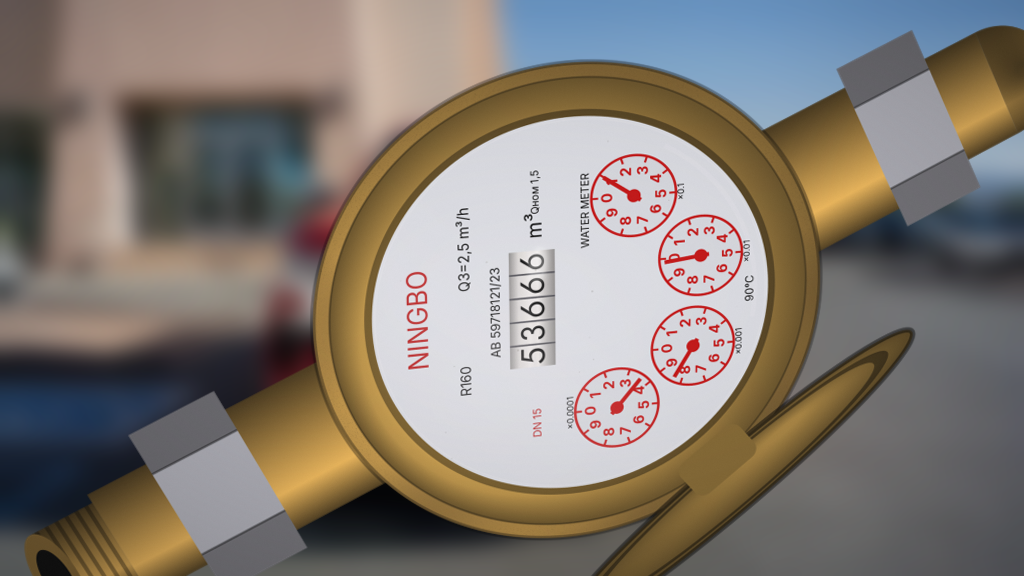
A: 53666.0983m³
